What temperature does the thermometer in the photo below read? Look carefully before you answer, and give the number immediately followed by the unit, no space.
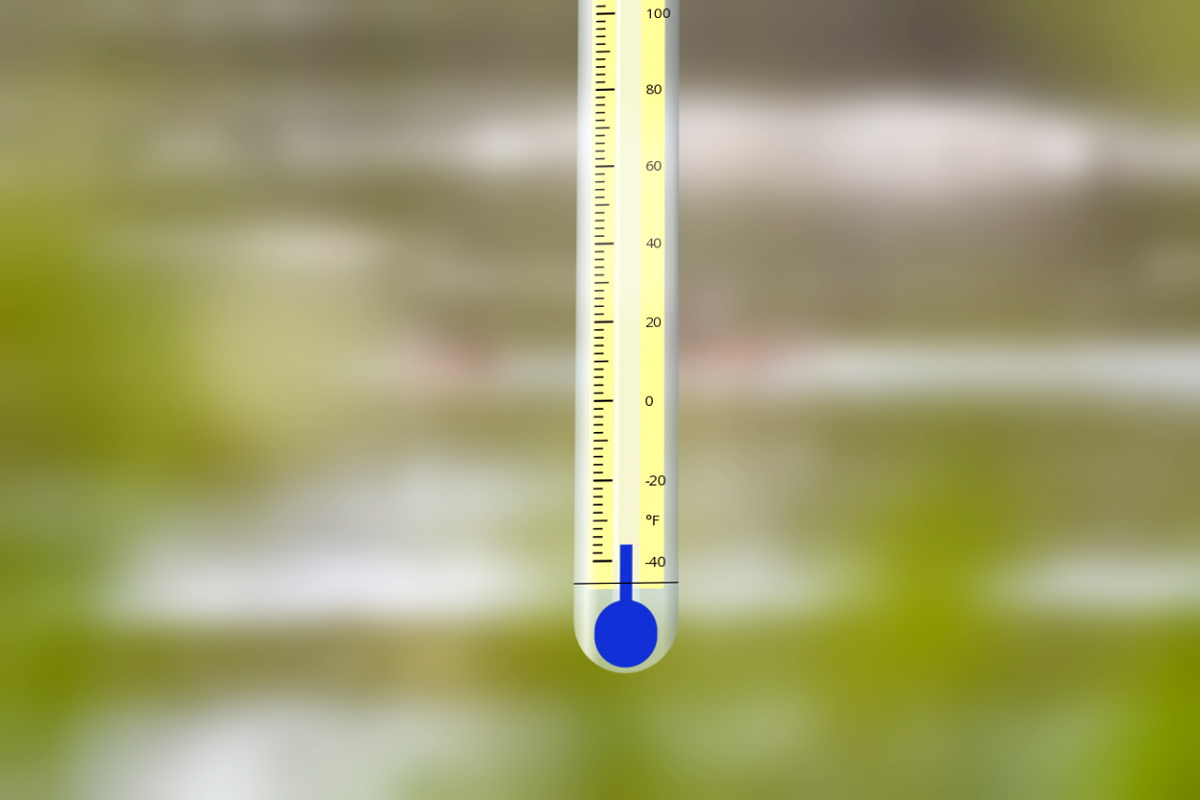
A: -36°F
